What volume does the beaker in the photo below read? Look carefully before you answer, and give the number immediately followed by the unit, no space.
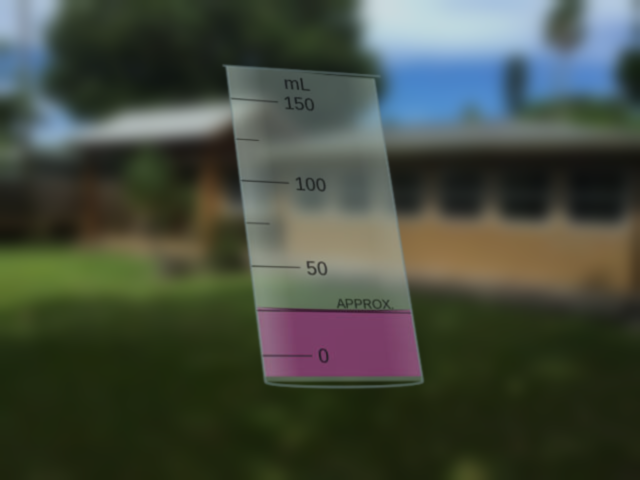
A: 25mL
